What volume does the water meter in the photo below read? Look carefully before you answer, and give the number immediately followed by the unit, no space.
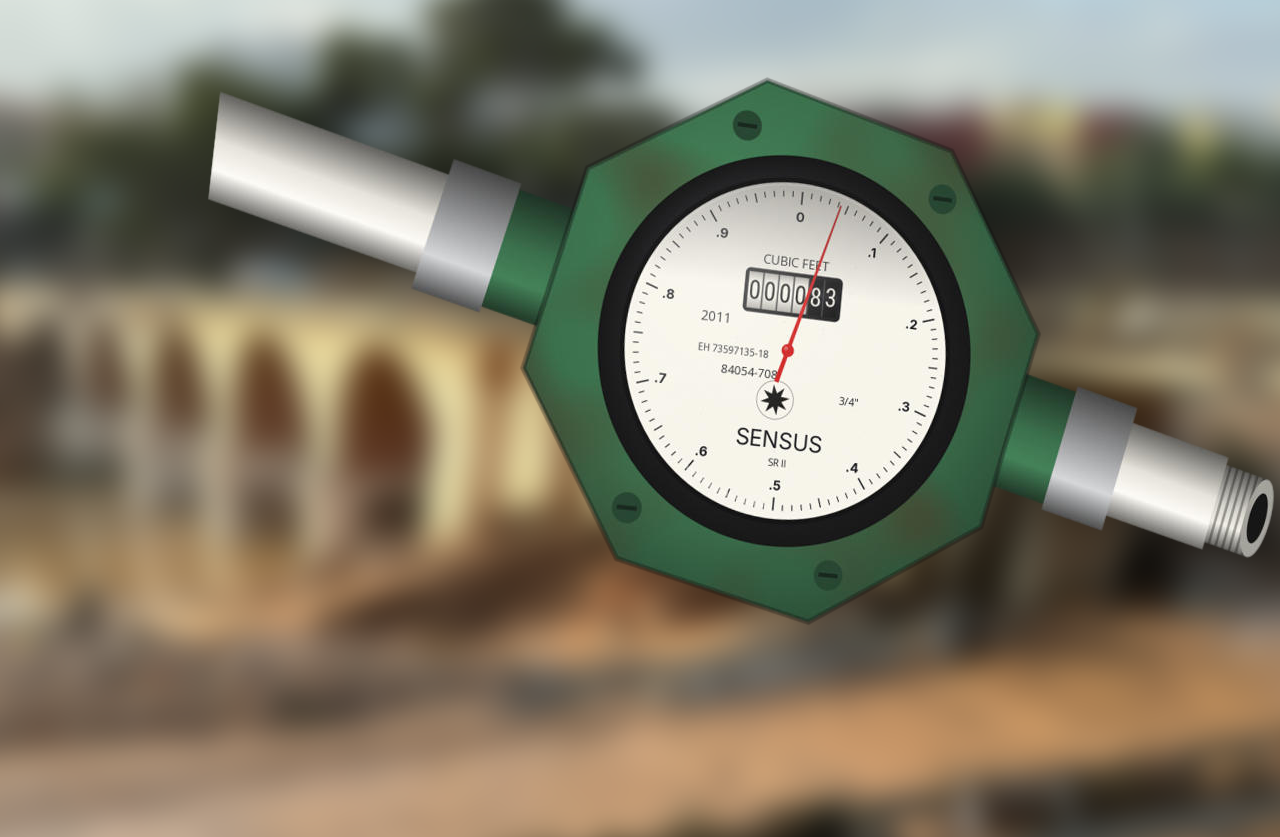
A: 83.04ft³
